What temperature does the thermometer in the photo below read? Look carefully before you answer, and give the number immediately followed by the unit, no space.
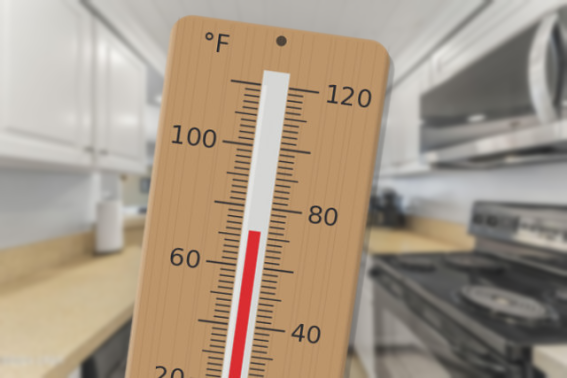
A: 72°F
